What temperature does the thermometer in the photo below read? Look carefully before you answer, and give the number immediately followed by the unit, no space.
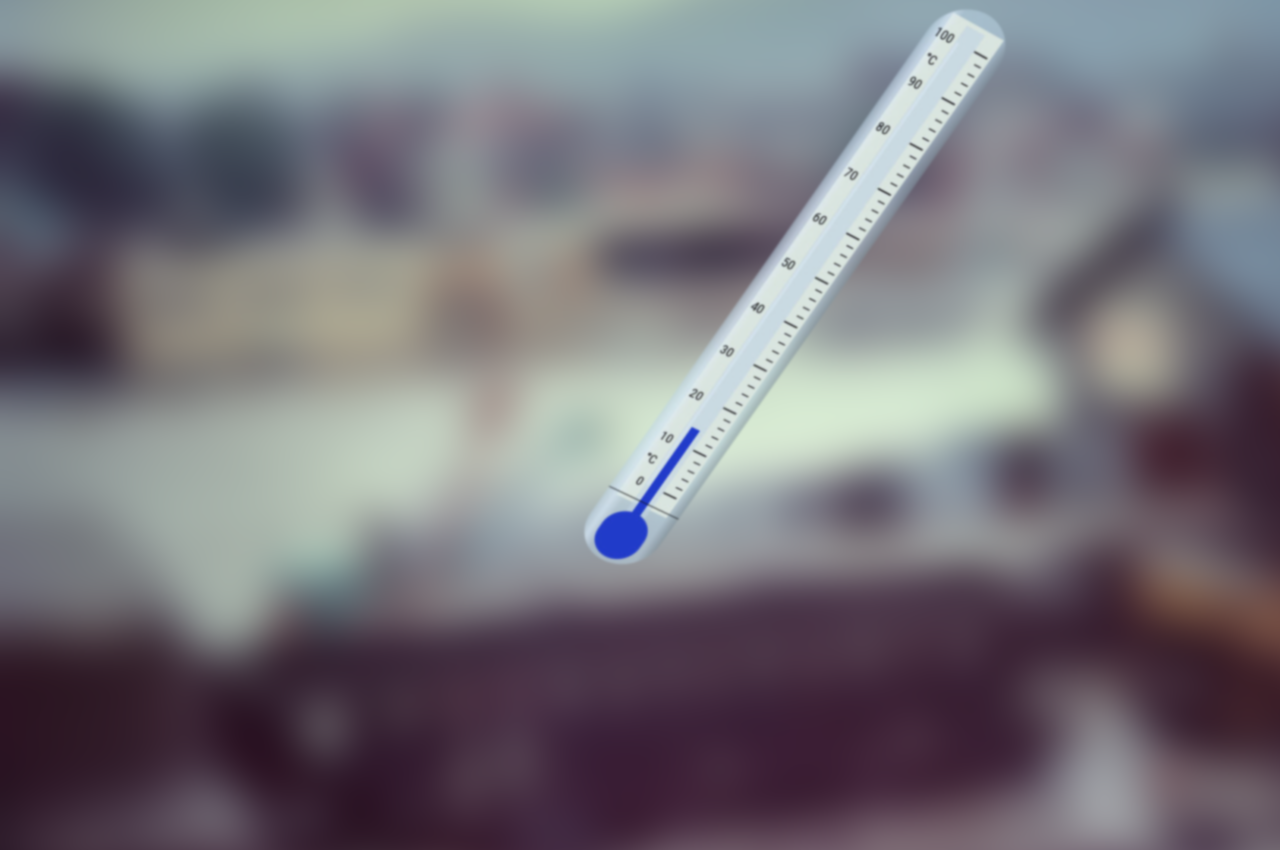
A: 14°C
